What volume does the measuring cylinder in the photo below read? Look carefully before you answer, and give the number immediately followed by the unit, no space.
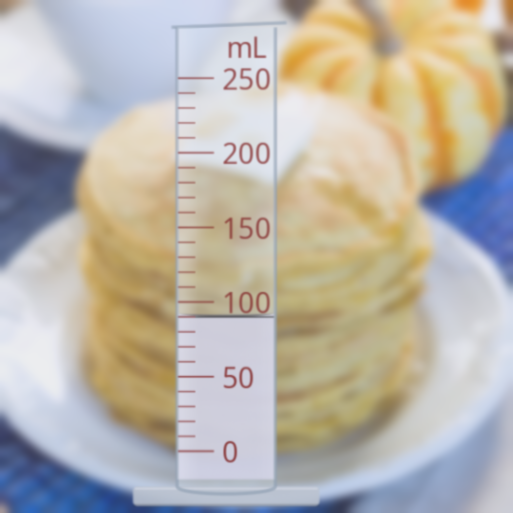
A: 90mL
